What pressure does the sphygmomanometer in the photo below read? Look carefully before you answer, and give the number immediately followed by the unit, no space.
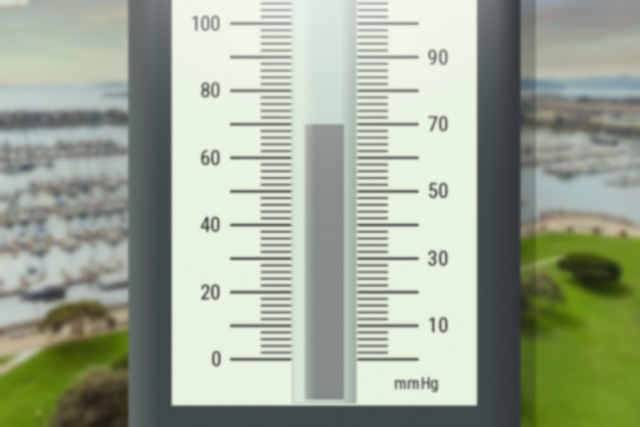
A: 70mmHg
